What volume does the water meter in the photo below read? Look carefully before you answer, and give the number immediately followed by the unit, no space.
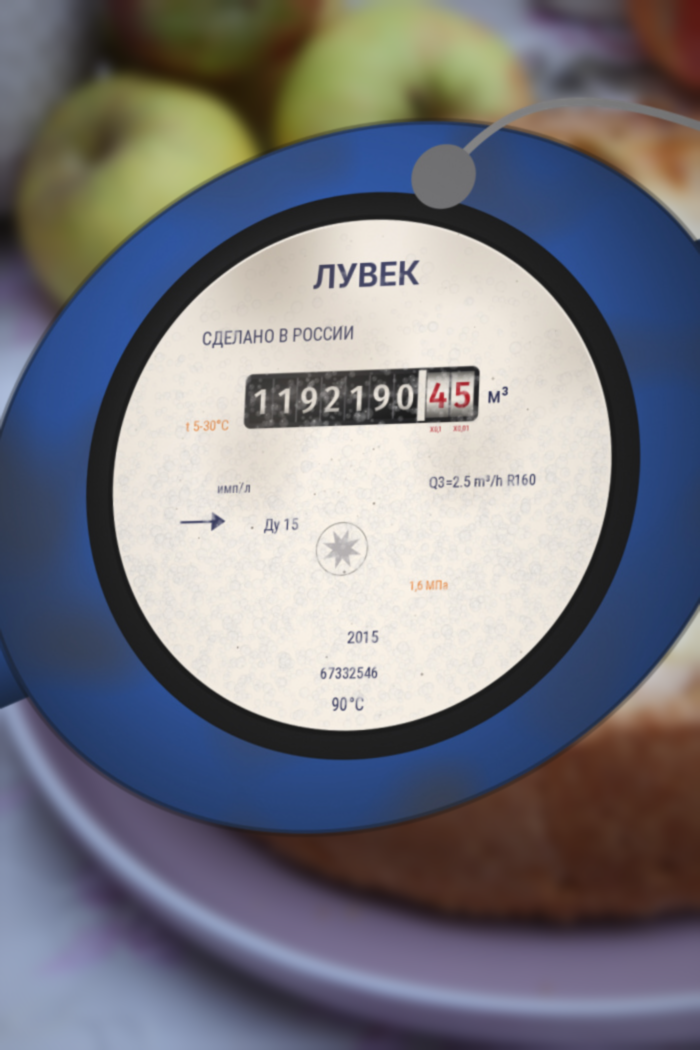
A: 1192190.45m³
